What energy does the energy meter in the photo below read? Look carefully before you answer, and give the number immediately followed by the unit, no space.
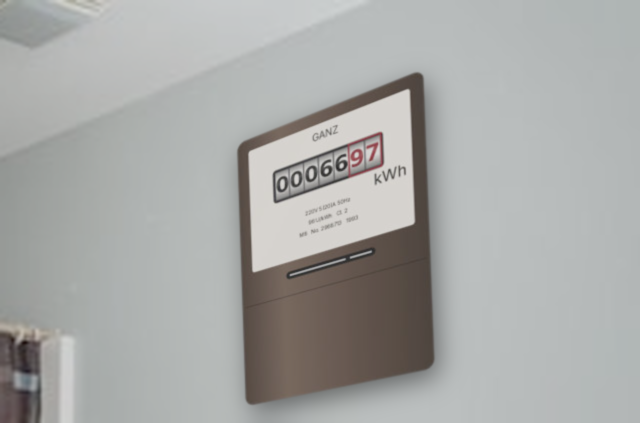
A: 66.97kWh
